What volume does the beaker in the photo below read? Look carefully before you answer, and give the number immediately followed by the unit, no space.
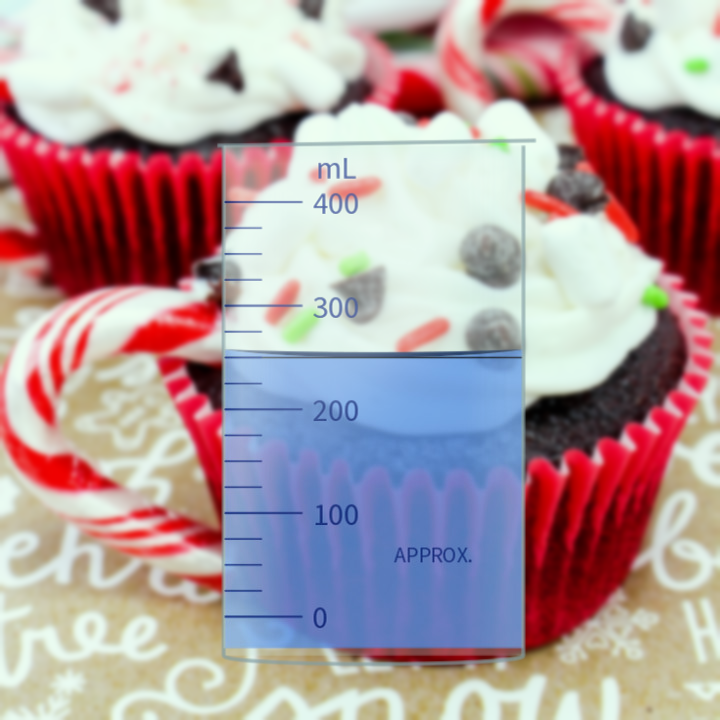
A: 250mL
